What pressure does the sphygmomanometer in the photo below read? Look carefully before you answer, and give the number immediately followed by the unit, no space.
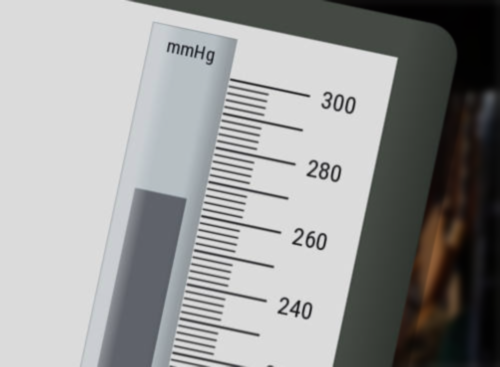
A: 264mmHg
